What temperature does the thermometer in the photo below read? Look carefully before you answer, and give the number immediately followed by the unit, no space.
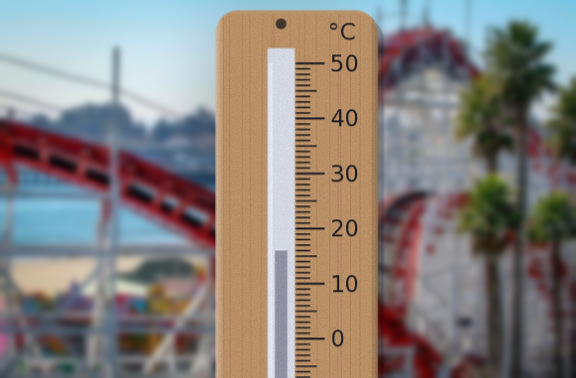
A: 16°C
